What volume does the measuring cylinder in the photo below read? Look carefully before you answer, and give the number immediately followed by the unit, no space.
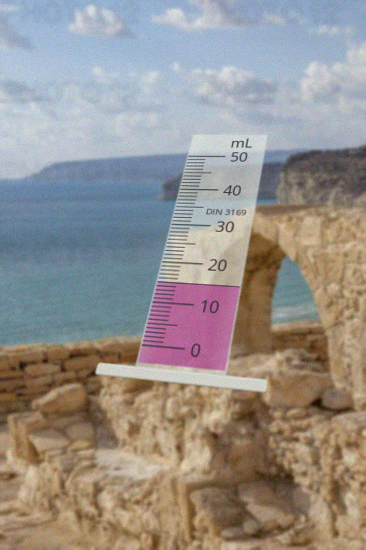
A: 15mL
